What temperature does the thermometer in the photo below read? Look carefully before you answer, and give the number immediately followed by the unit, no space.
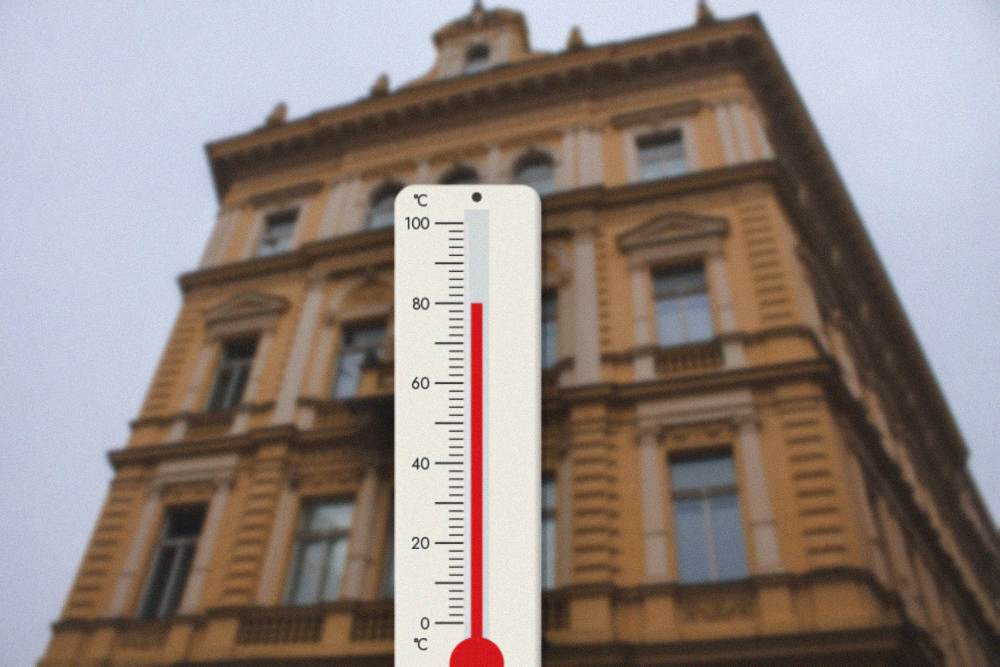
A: 80°C
